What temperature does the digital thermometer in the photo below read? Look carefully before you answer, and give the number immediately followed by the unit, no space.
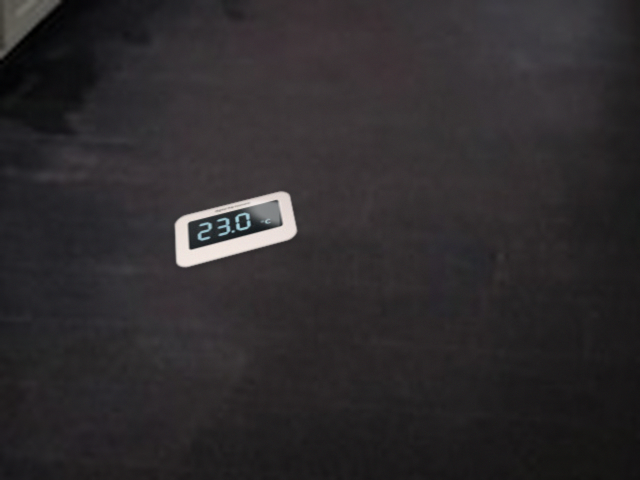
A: 23.0°C
